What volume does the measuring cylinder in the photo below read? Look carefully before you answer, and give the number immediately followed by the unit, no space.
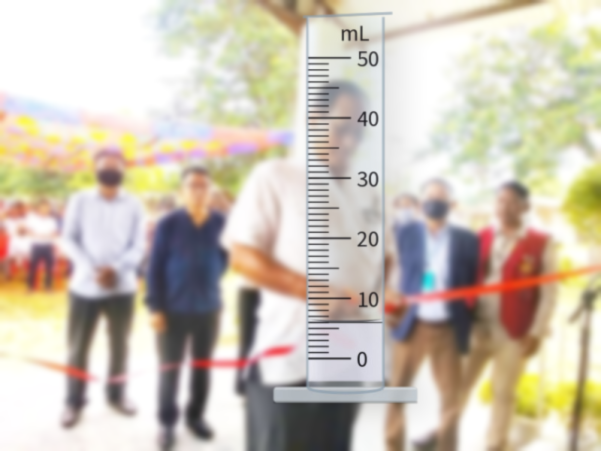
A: 6mL
